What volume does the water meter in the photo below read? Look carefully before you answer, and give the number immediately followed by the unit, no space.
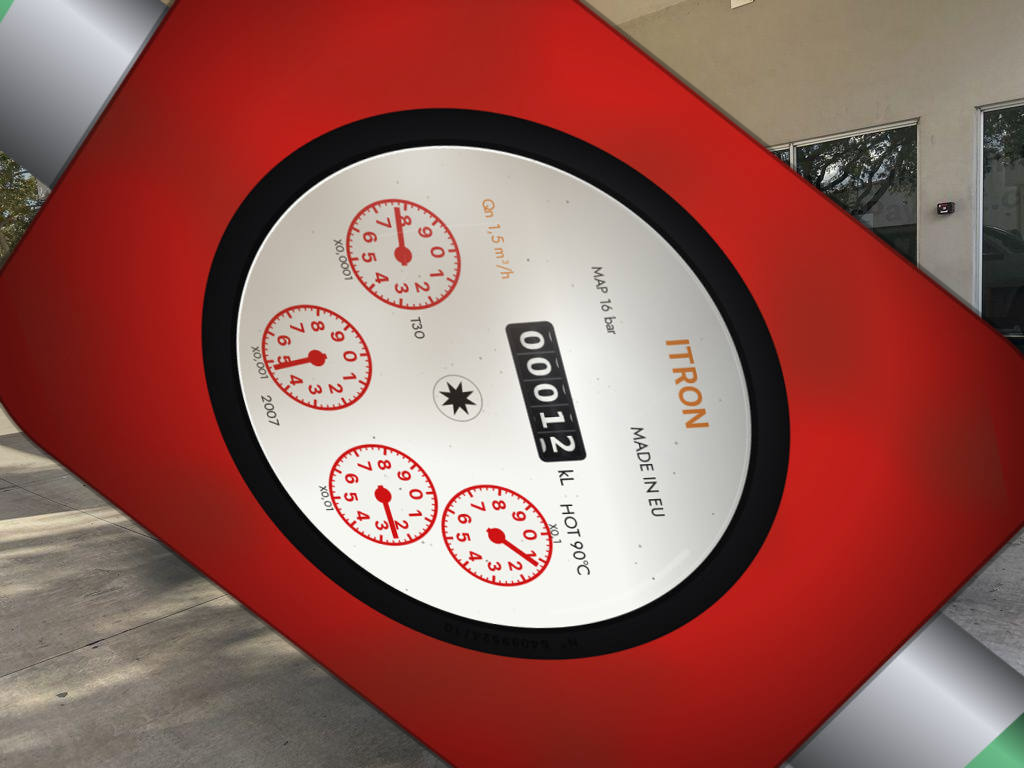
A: 12.1247kL
